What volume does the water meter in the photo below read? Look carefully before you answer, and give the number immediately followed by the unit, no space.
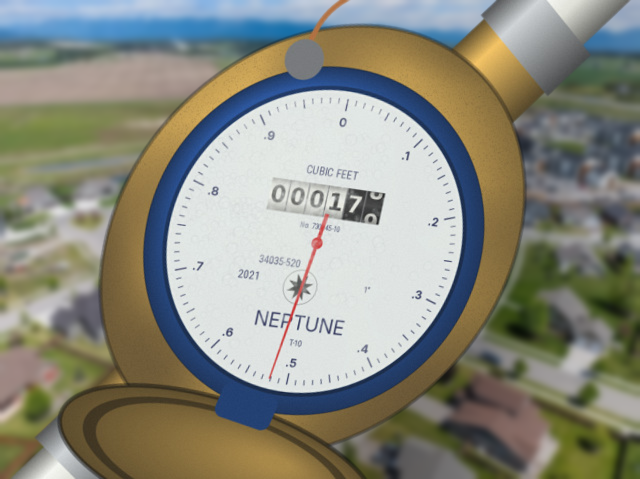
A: 178.52ft³
